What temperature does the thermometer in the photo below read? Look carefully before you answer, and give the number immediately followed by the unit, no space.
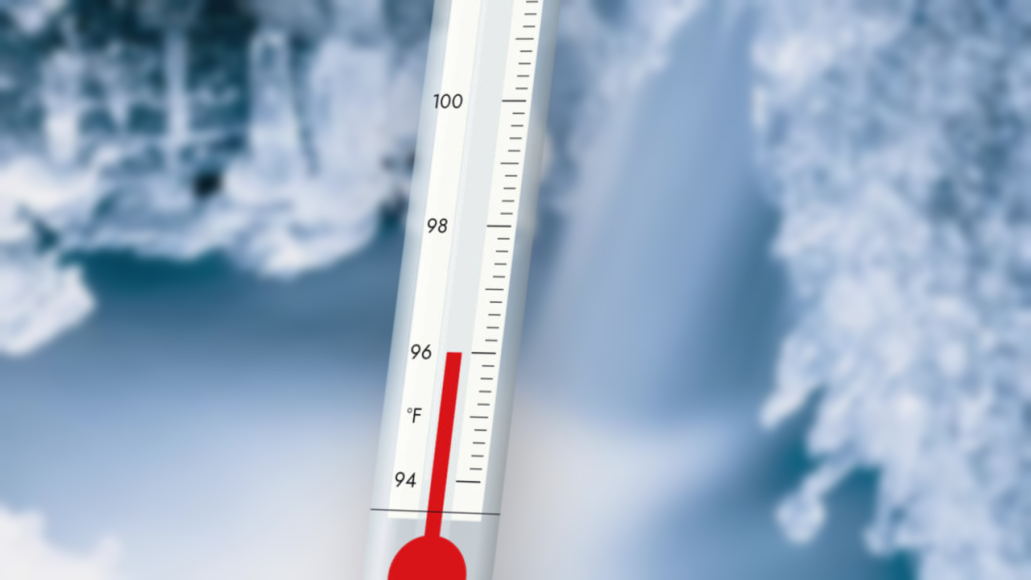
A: 96°F
